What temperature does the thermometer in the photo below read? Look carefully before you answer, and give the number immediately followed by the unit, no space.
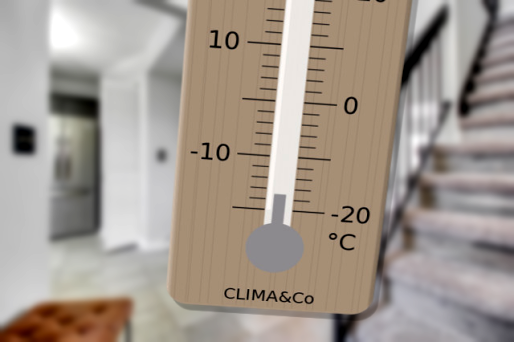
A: -17°C
